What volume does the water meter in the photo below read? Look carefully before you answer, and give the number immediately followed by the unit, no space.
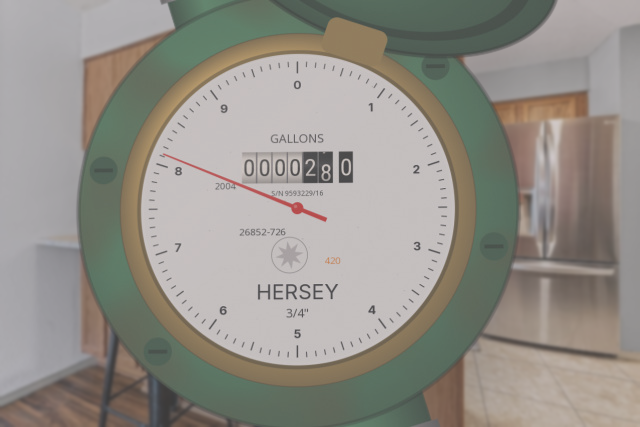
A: 278.1gal
